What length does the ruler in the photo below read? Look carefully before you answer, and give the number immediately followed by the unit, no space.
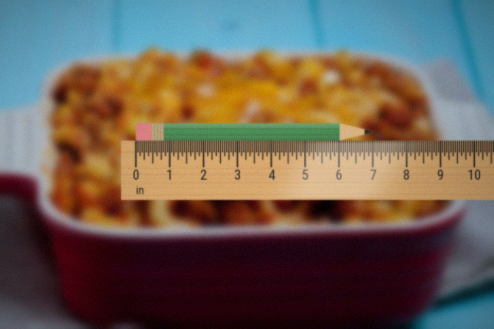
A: 7in
